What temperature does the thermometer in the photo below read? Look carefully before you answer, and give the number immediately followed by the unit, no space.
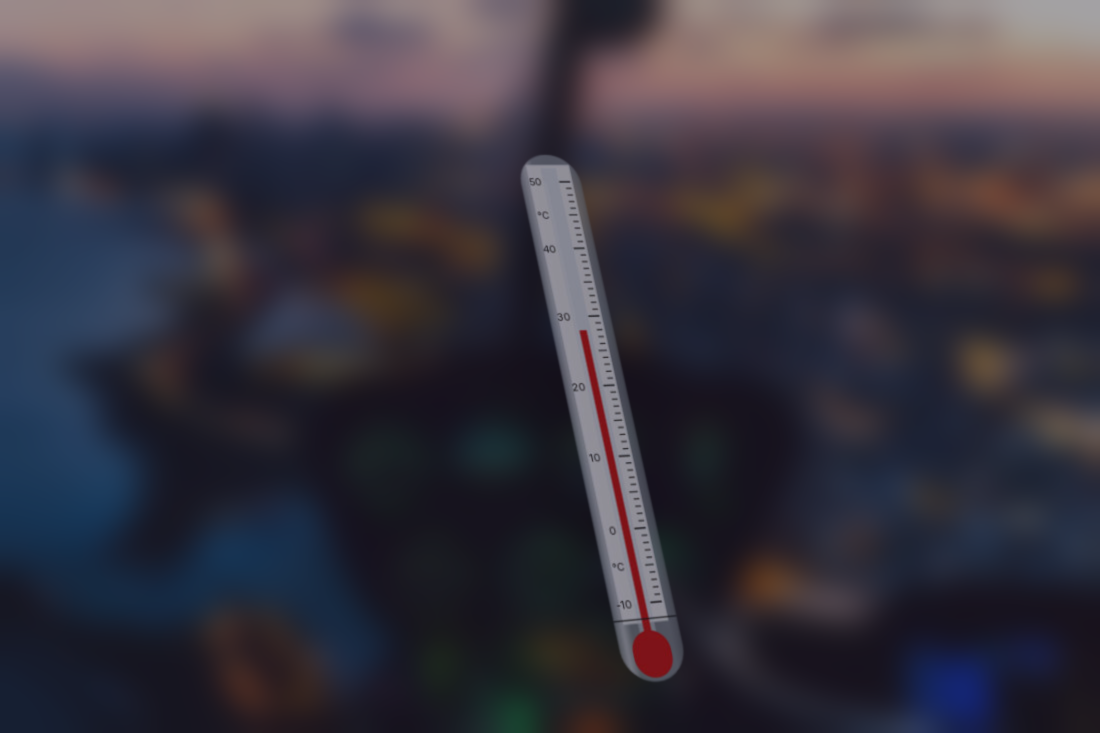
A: 28°C
